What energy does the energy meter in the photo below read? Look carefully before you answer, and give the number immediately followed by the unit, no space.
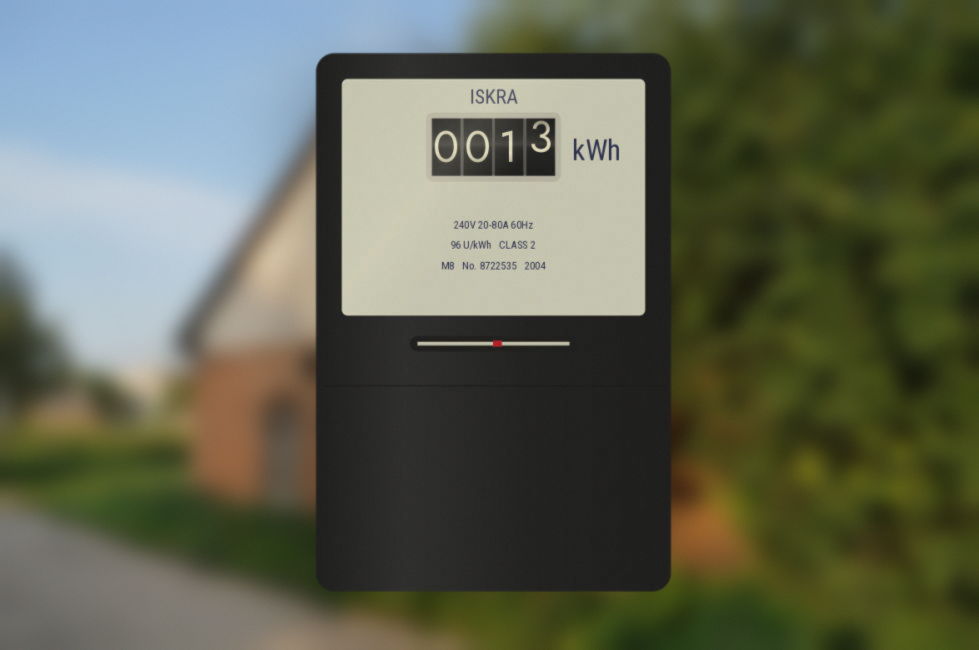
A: 13kWh
